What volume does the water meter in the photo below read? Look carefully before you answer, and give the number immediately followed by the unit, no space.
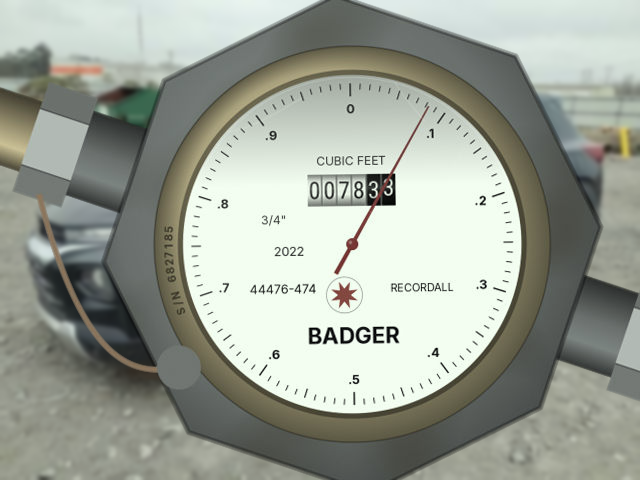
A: 7833.08ft³
